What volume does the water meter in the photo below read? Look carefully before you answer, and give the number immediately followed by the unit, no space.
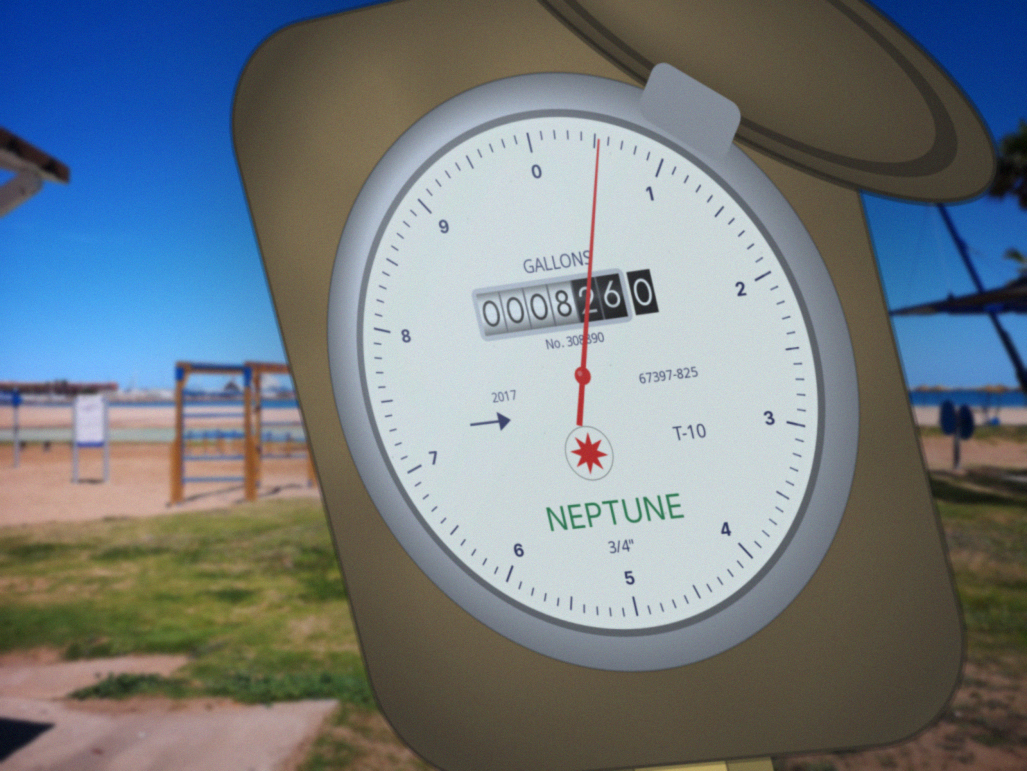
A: 8260.5gal
